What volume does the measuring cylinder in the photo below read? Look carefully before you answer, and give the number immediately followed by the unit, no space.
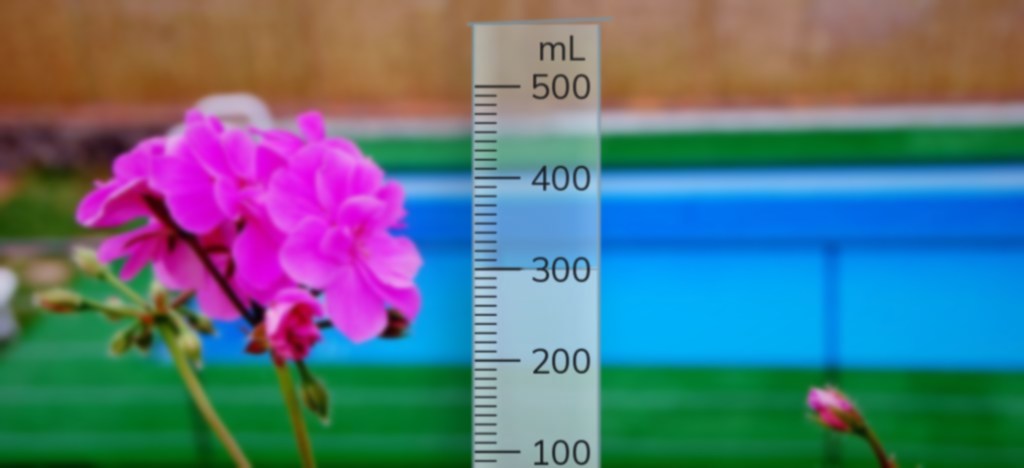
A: 300mL
